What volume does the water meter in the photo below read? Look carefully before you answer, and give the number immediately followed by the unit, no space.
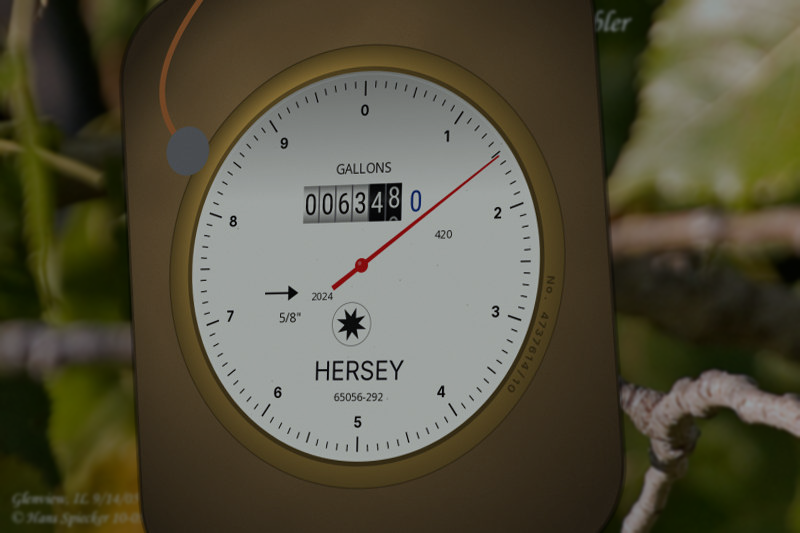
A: 63481.5gal
